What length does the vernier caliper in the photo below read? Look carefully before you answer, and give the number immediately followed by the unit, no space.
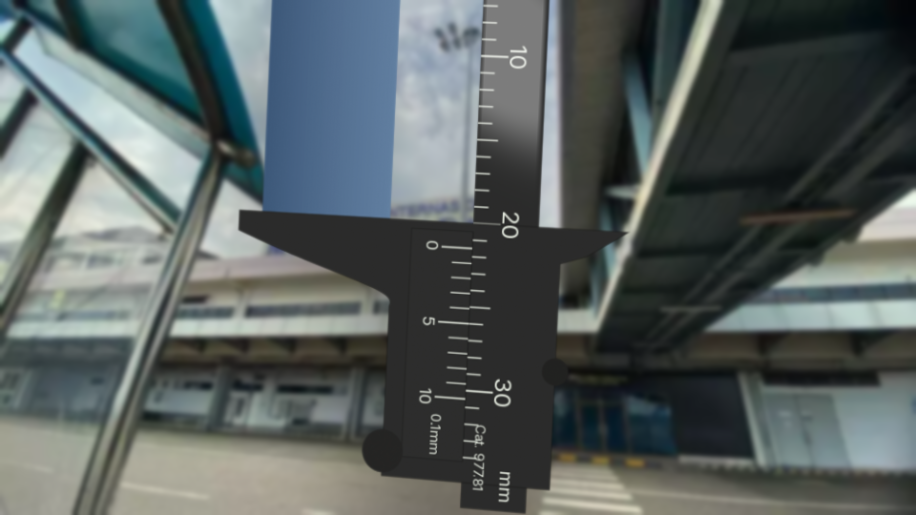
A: 21.5mm
